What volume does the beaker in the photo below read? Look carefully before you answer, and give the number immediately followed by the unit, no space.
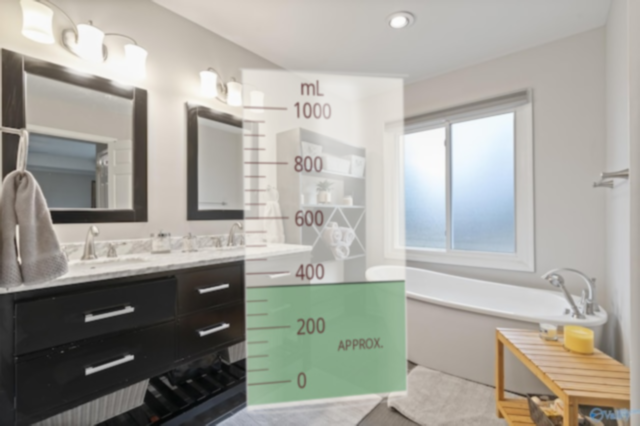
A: 350mL
